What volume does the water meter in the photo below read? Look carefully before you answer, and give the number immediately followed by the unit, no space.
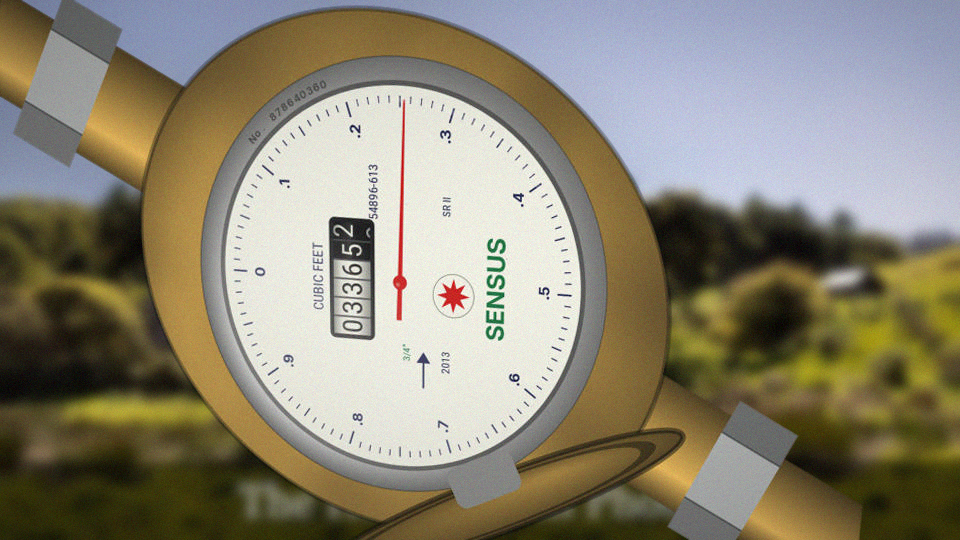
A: 33652.25ft³
